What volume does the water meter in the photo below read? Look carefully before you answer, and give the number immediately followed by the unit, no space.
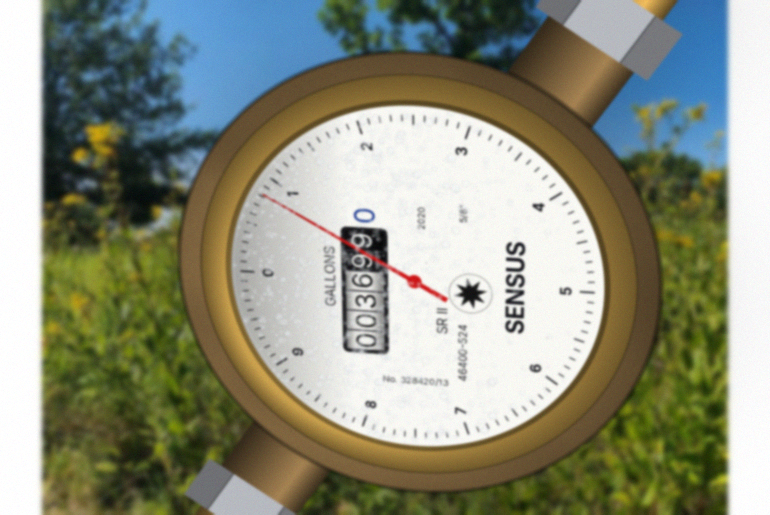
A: 36990.8gal
